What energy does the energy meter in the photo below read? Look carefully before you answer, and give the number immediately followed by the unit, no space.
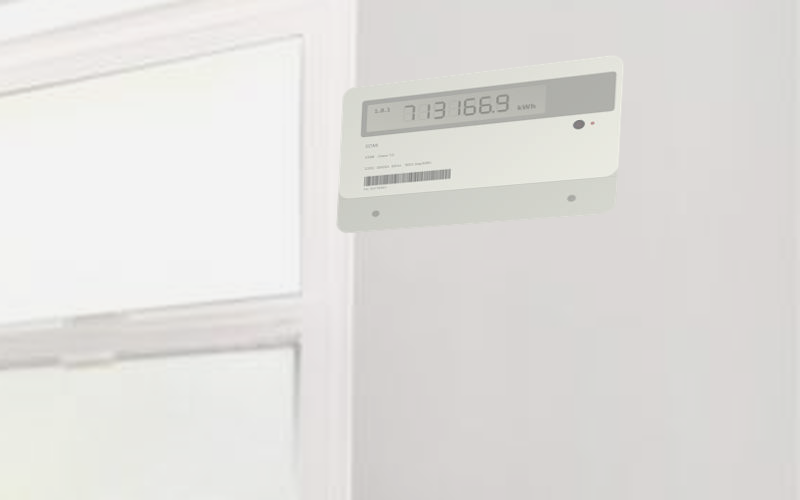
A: 713166.9kWh
